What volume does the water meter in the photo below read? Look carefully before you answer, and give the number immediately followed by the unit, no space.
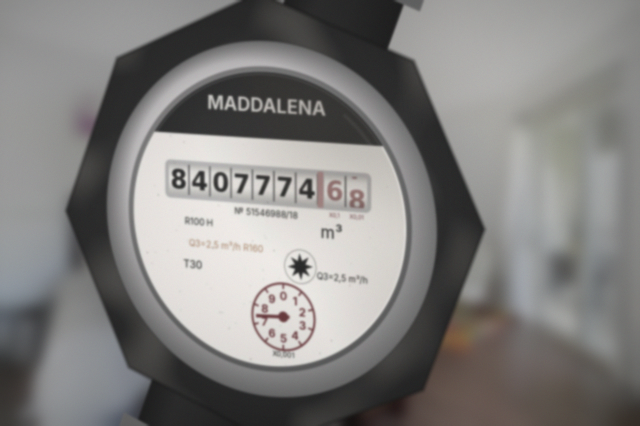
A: 8407774.677m³
